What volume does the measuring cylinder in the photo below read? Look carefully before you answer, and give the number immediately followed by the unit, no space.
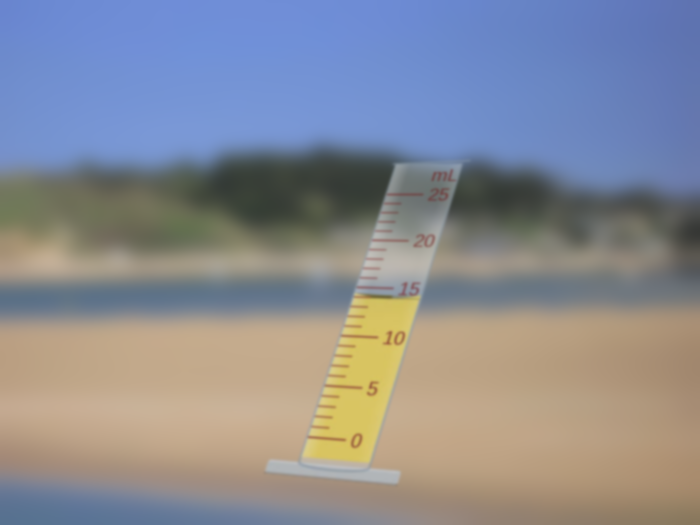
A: 14mL
